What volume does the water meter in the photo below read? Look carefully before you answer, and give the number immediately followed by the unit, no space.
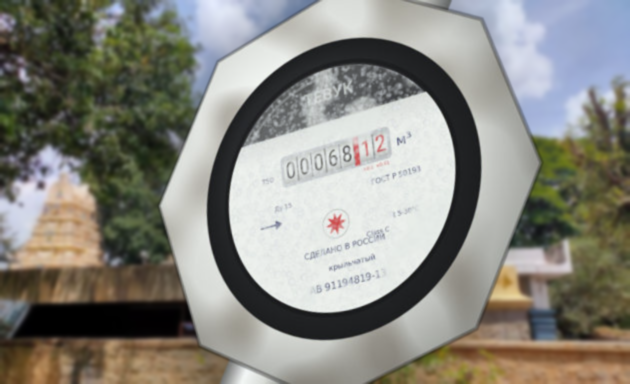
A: 68.12m³
